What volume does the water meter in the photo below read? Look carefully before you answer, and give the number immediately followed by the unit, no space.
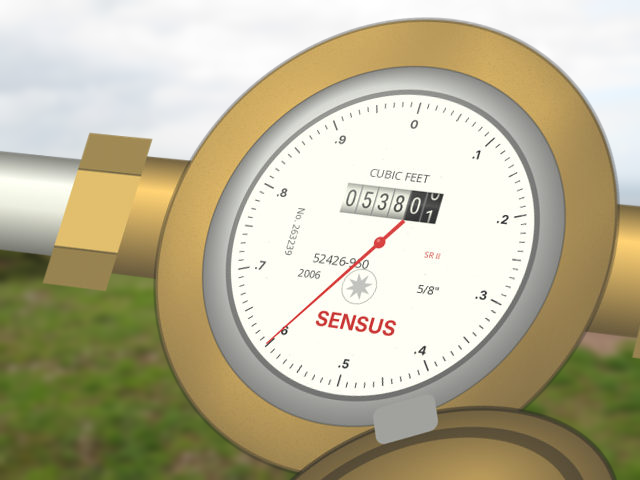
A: 53800.60ft³
